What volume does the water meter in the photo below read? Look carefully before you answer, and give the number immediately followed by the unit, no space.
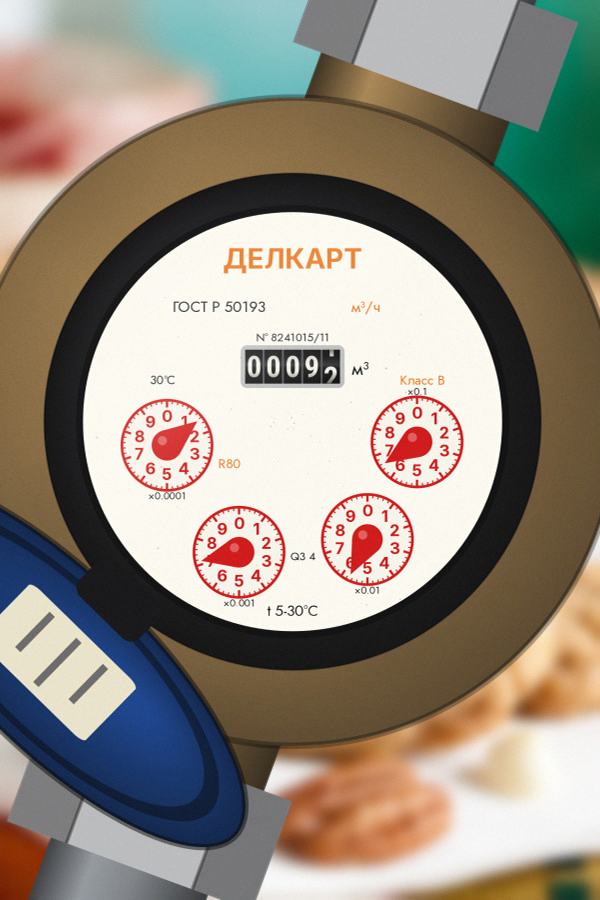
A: 91.6571m³
